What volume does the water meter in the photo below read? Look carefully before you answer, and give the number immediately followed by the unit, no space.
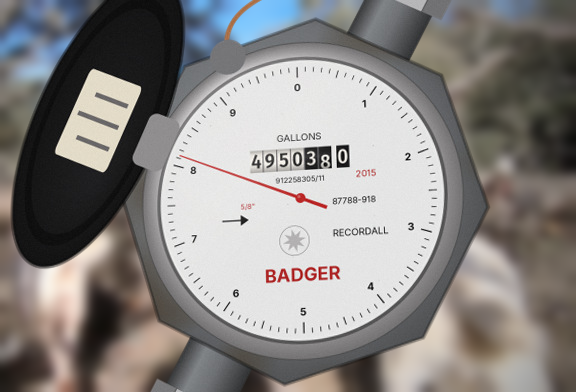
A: 4950378.1gal
